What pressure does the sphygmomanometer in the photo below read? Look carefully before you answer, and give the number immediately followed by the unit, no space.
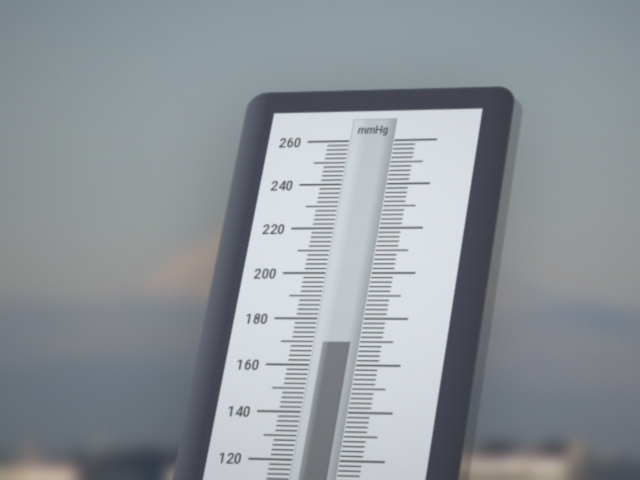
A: 170mmHg
